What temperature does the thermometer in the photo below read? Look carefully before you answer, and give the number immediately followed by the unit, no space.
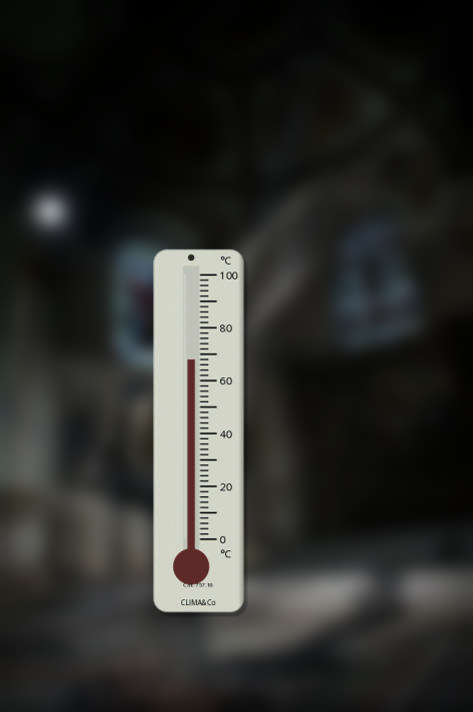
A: 68°C
